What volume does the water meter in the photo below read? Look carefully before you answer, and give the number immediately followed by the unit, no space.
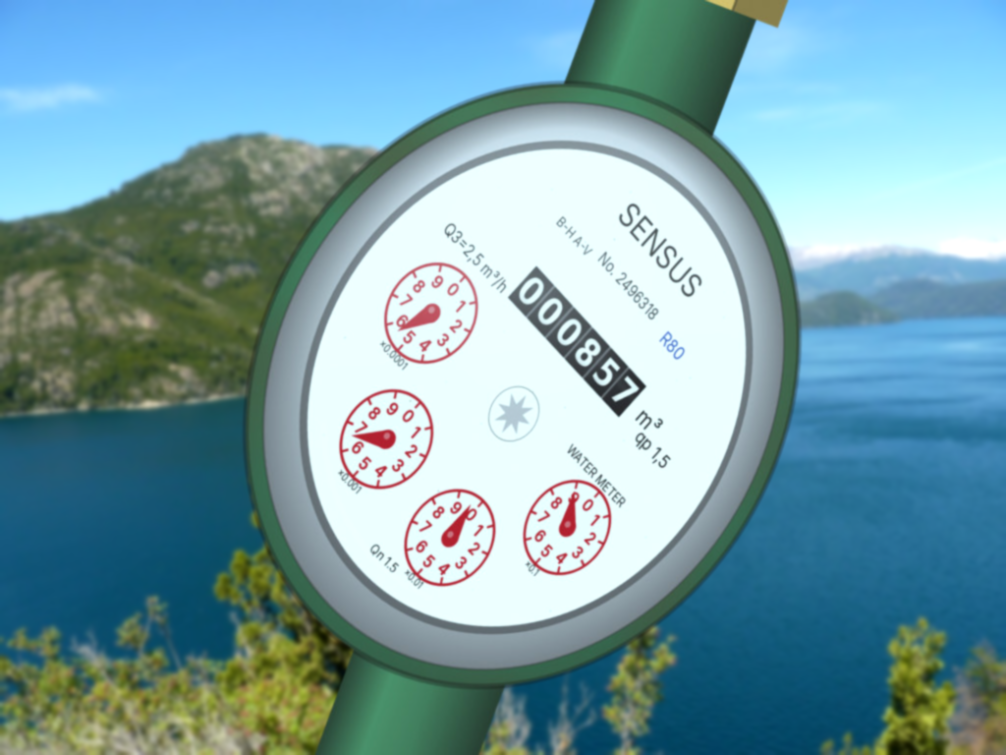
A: 857.8965m³
